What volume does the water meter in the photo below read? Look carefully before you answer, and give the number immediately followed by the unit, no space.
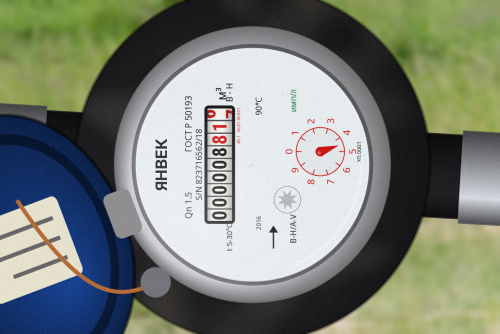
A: 8.8164m³
